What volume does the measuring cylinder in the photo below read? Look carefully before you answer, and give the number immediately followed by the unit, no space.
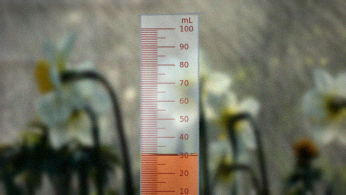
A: 30mL
